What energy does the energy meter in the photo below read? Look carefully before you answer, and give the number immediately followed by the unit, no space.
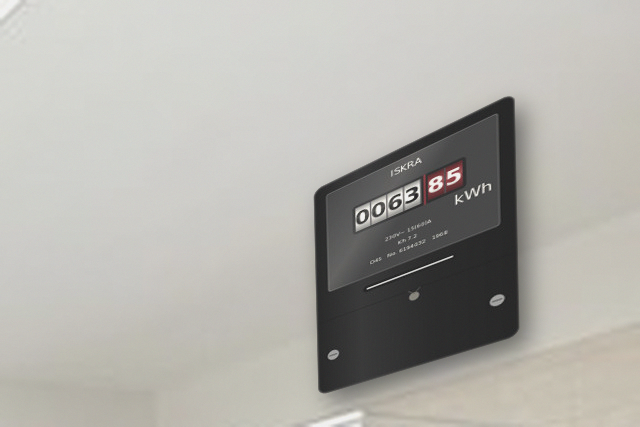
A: 63.85kWh
